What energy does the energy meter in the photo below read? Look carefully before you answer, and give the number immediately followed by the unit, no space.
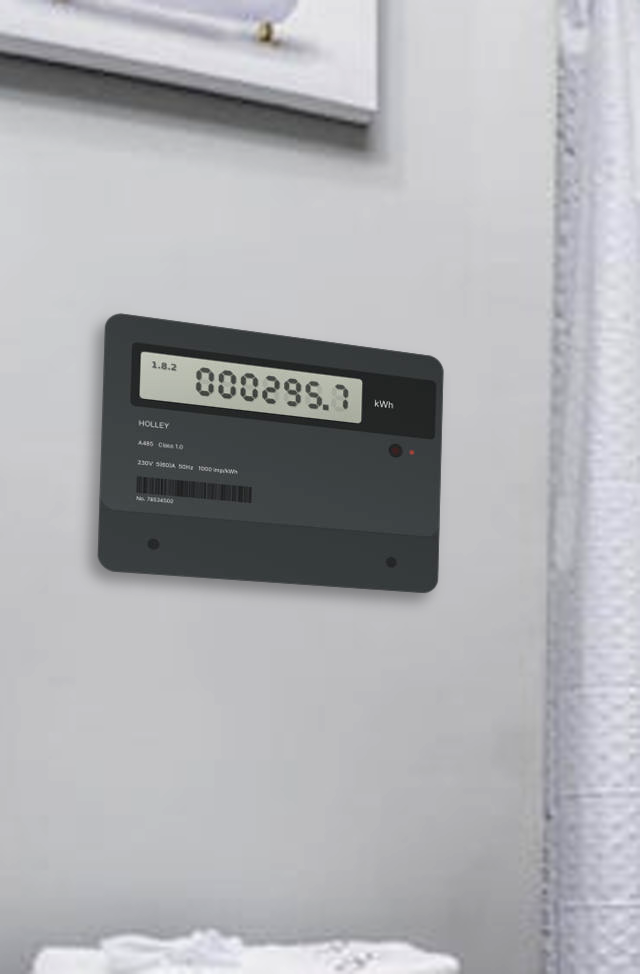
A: 295.7kWh
